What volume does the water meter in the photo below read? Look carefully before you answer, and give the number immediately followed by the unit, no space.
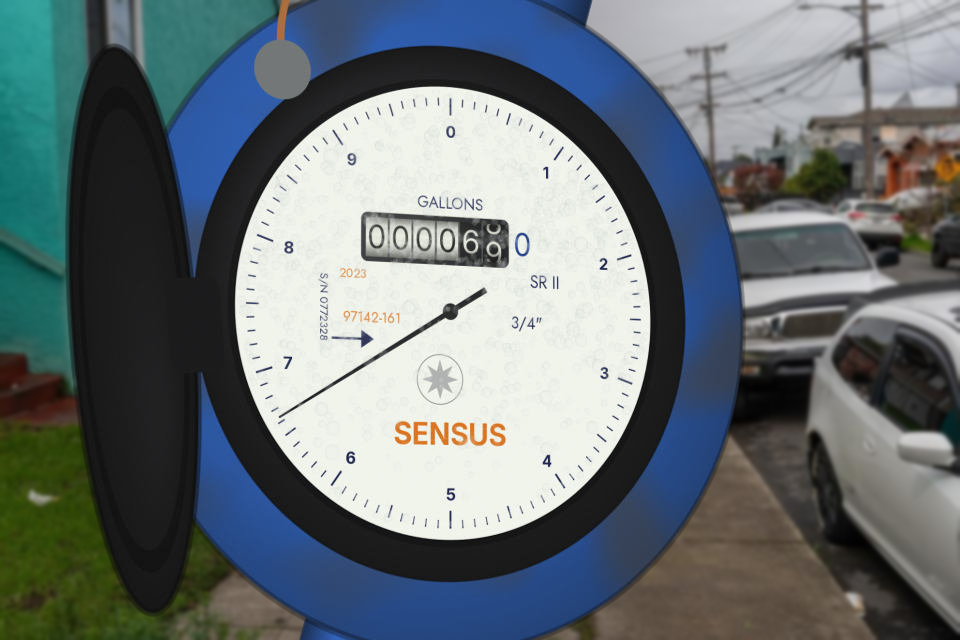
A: 686.6gal
